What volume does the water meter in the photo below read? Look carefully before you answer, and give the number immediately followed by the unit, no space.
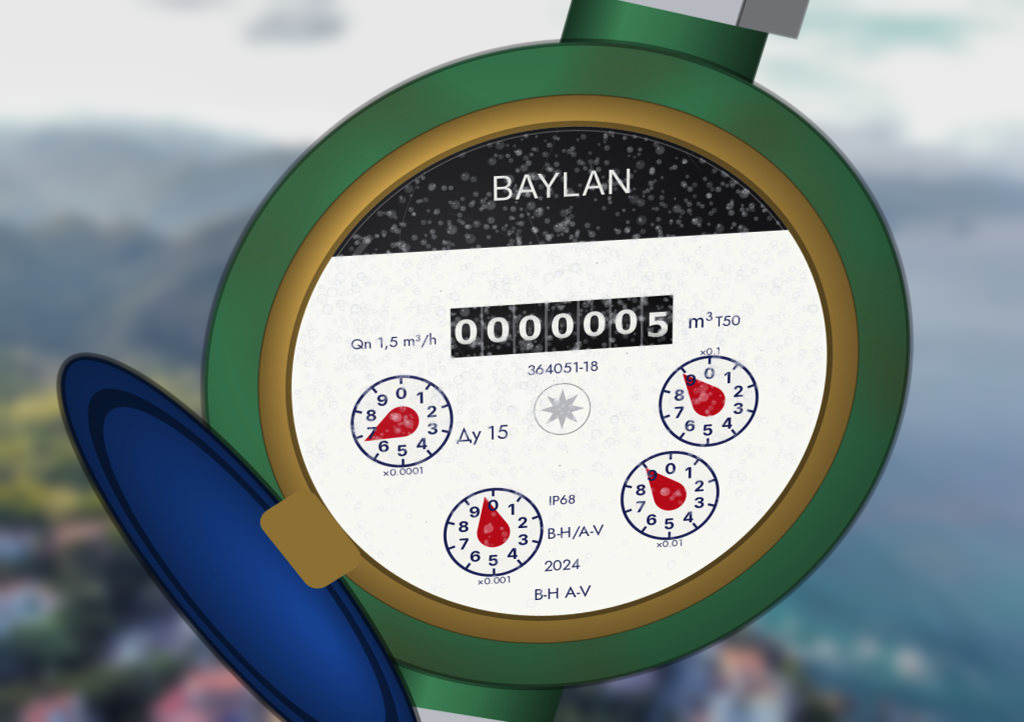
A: 4.8896m³
